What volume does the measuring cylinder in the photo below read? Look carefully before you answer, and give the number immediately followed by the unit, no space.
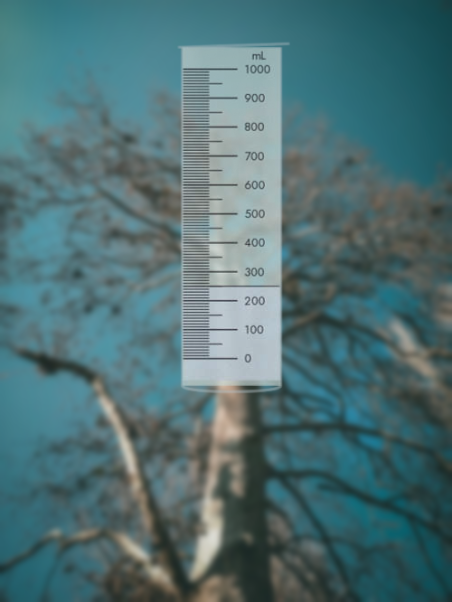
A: 250mL
